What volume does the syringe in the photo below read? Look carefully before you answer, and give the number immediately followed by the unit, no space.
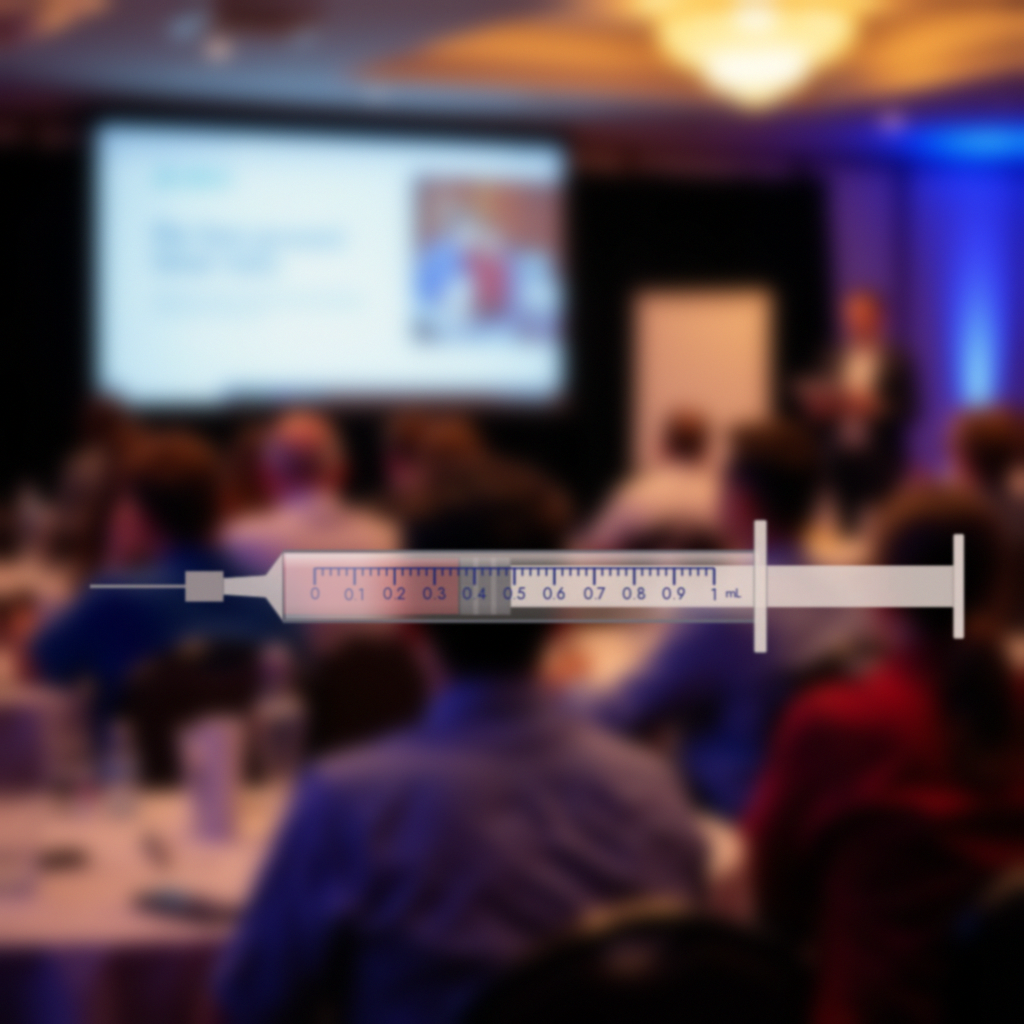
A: 0.36mL
